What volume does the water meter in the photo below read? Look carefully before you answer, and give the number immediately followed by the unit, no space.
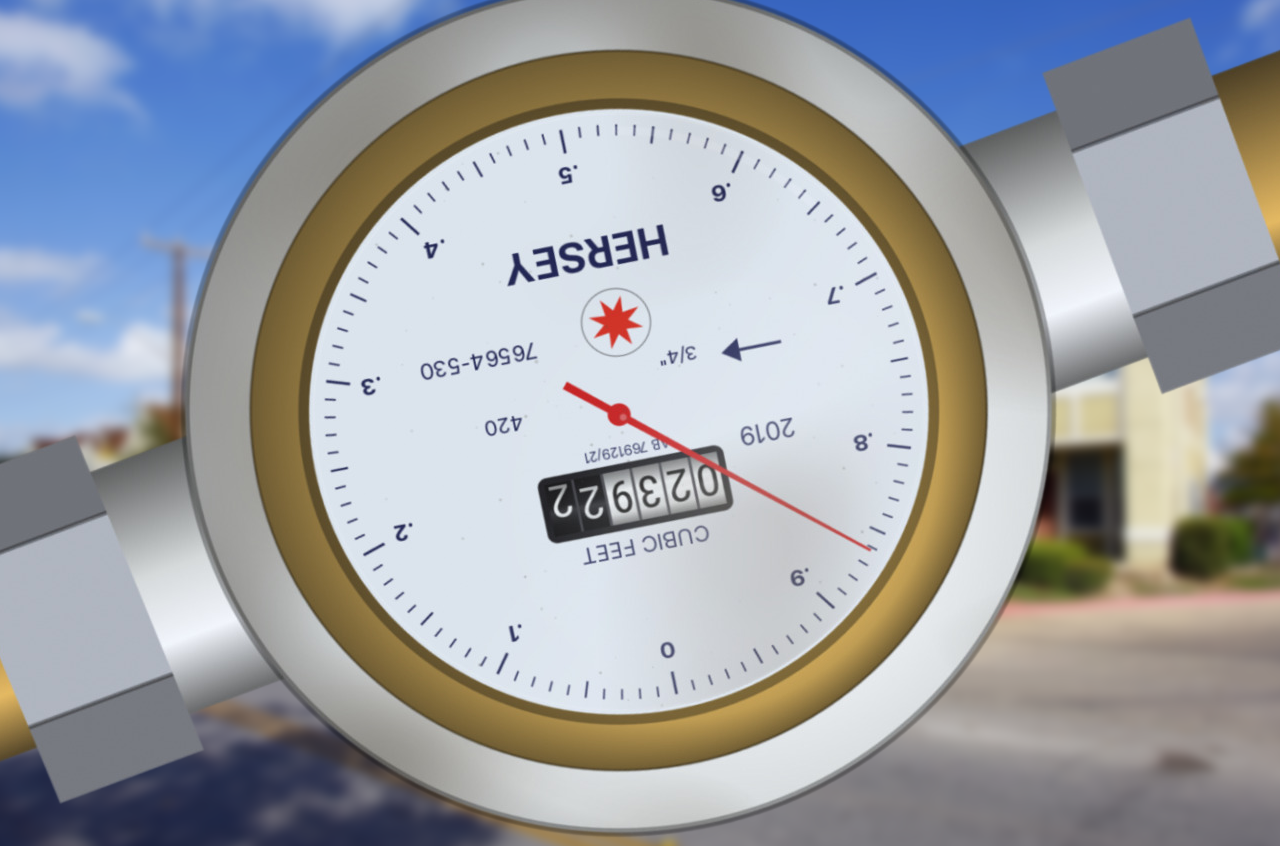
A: 23921.86ft³
